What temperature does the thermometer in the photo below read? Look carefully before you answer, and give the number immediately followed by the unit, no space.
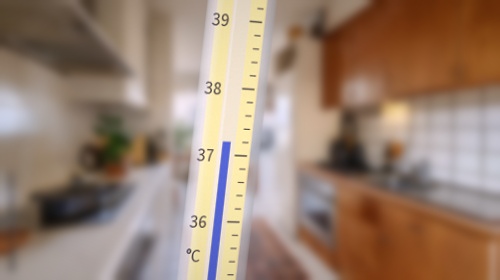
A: 37.2°C
